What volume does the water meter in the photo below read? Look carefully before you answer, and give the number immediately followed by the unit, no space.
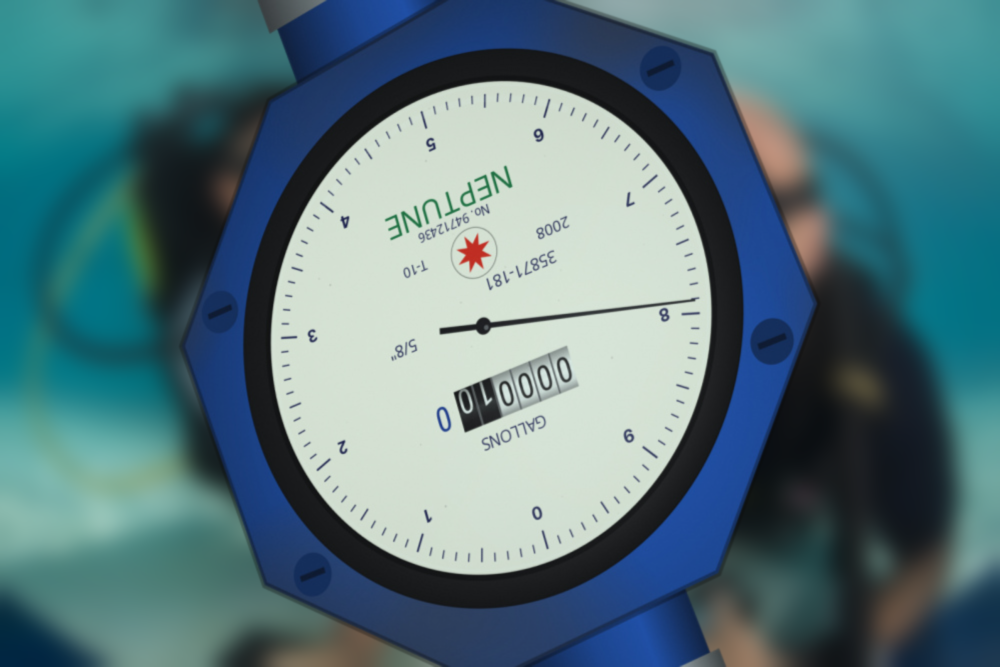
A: 97.9gal
